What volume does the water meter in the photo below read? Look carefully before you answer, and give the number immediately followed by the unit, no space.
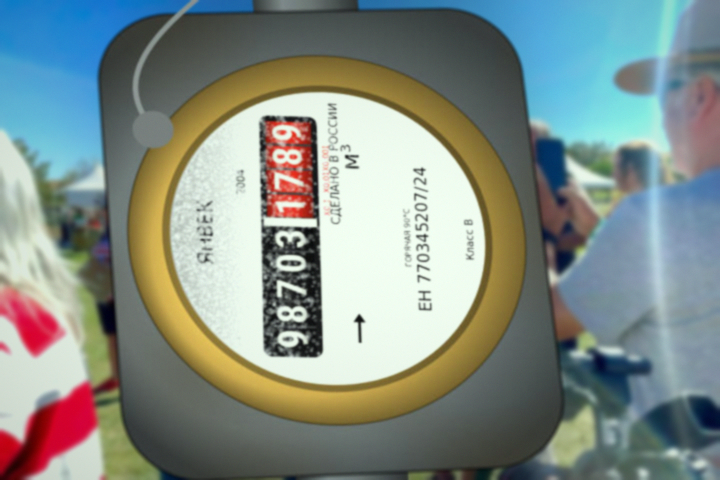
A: 98703.1789m³
